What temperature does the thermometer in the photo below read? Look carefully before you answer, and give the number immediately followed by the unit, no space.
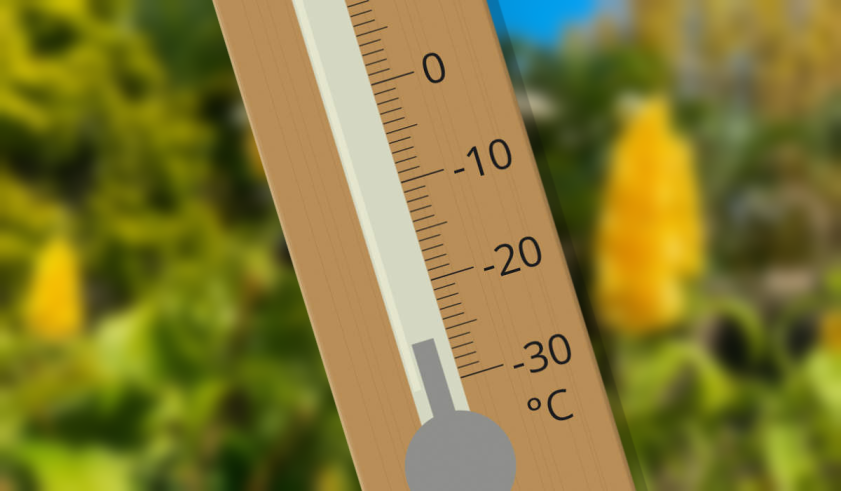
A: -25.5°C
